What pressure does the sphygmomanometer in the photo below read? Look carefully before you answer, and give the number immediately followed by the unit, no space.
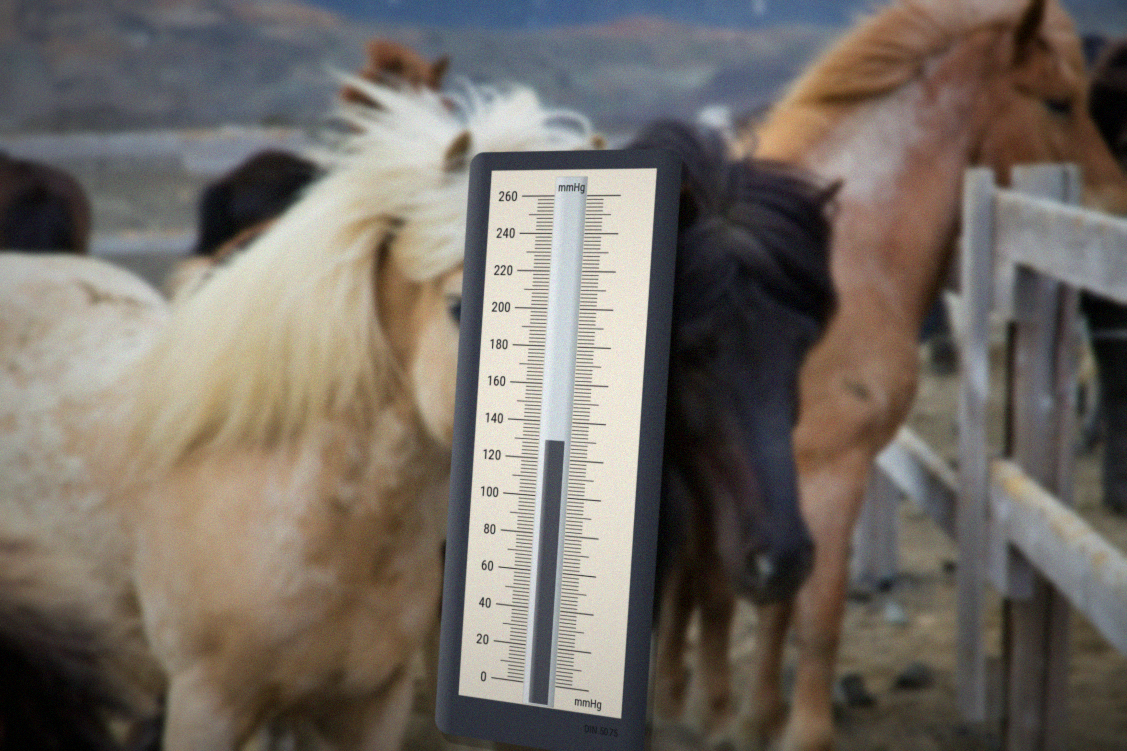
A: 130mmHg
